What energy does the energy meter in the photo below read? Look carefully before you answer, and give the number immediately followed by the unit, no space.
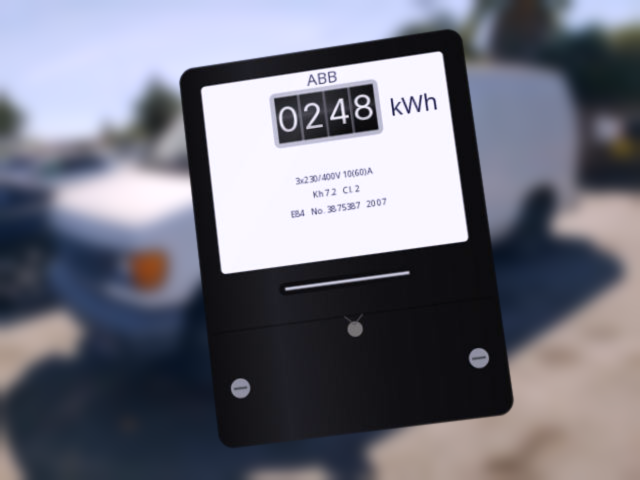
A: 248kWh
